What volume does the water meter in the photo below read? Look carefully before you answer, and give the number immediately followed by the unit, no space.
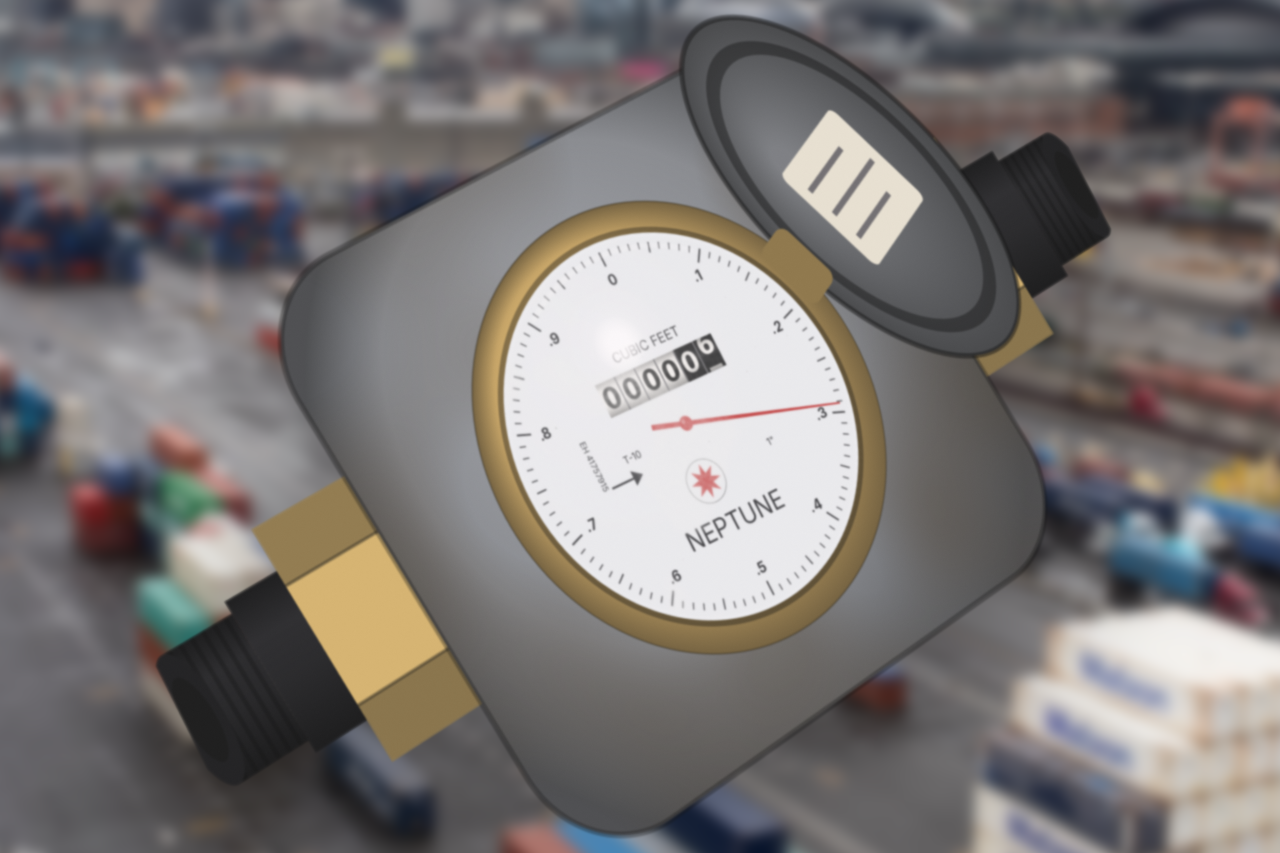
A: 6.29ft³
